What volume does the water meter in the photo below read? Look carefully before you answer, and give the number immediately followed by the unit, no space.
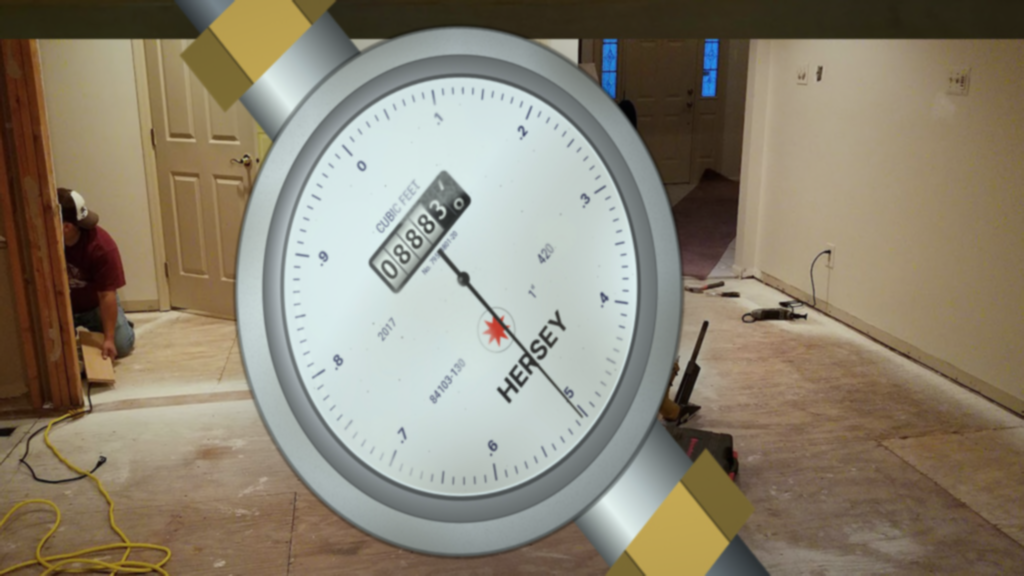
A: 88837.50ft³
